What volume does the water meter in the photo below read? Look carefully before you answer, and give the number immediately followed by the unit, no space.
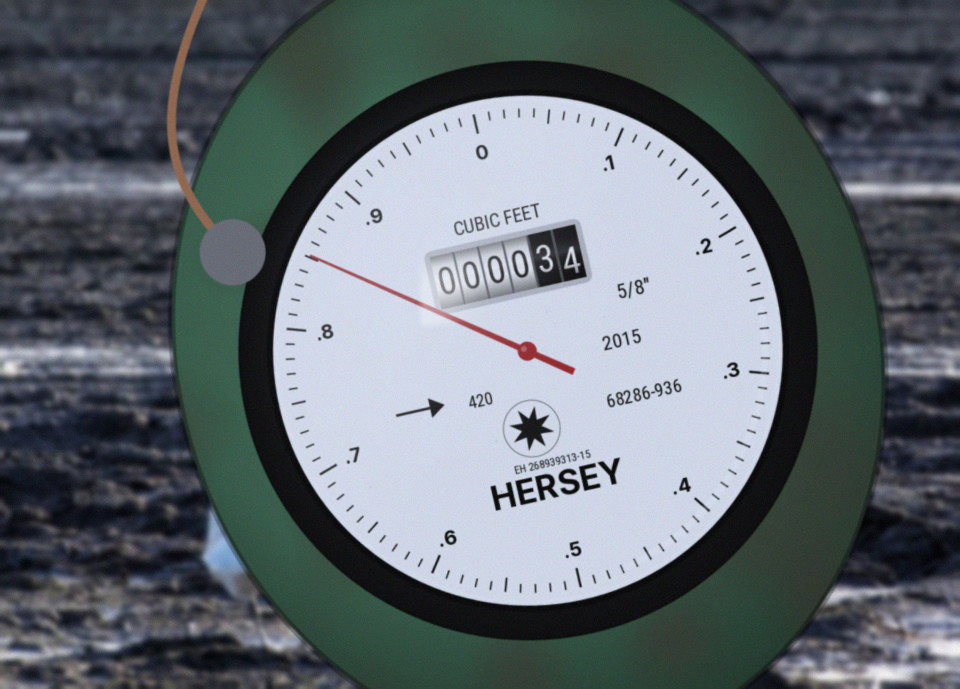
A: 33.85ft³
